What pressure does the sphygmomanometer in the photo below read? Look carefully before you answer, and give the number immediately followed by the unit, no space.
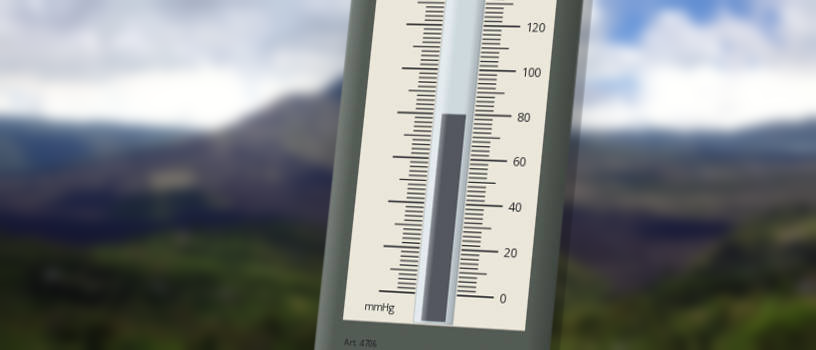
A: 80mmHg
